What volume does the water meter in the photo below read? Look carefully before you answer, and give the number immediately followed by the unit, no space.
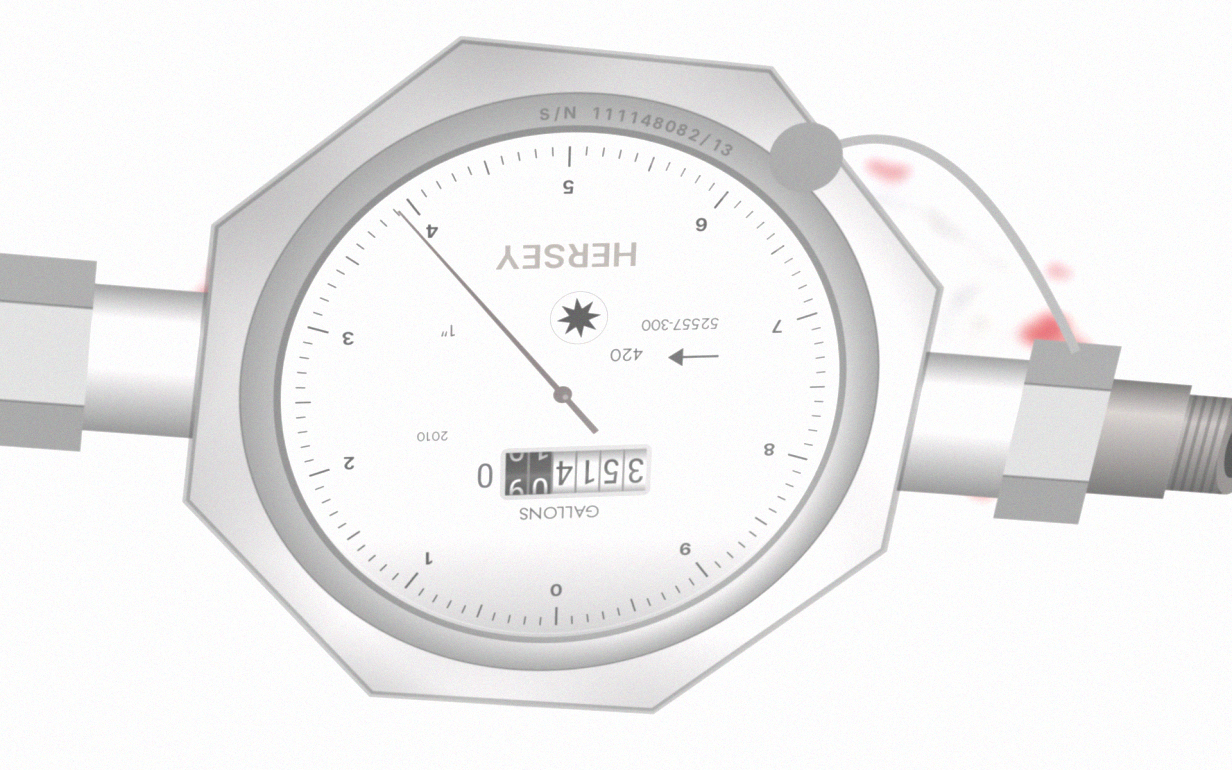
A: 3514093.9gal
